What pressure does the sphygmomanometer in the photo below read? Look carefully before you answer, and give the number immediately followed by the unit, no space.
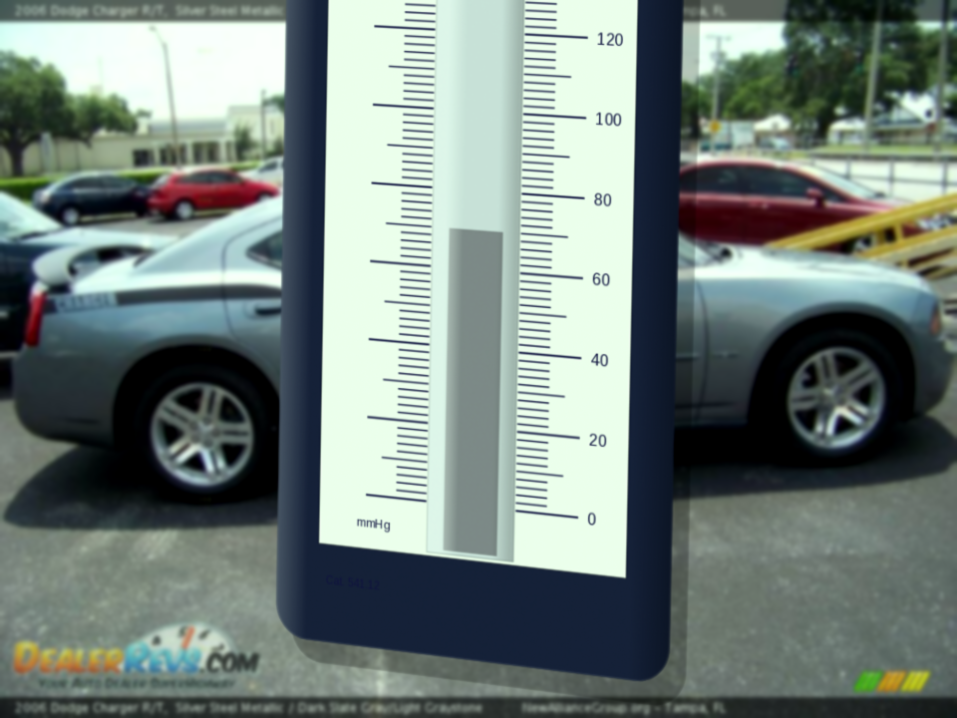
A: 70mmHg
